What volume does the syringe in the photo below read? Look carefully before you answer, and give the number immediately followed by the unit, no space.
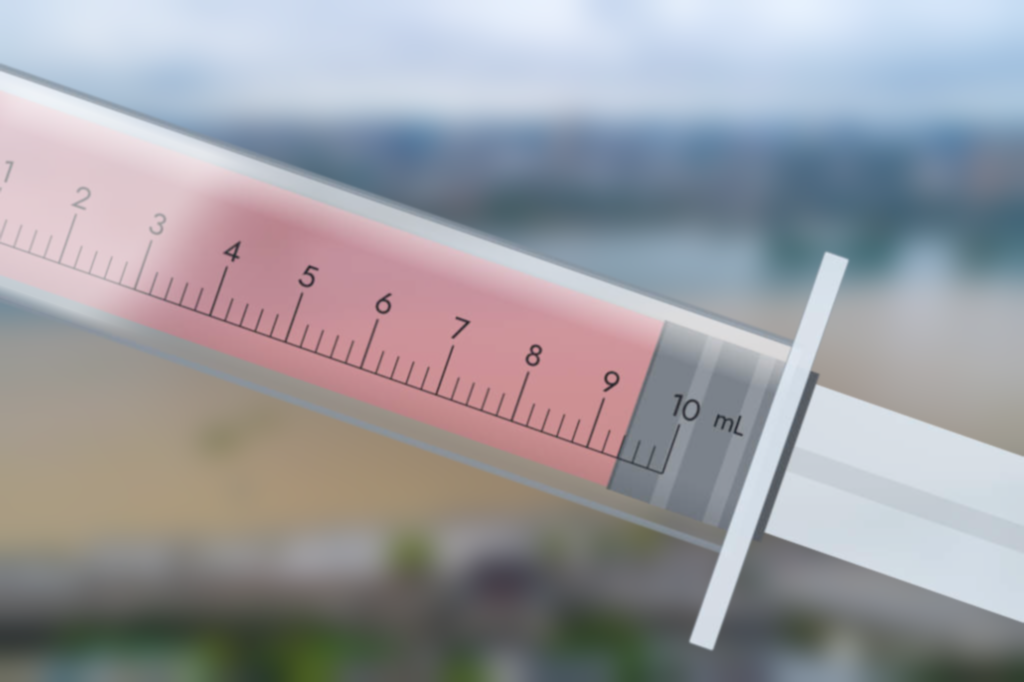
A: 9.4mL
